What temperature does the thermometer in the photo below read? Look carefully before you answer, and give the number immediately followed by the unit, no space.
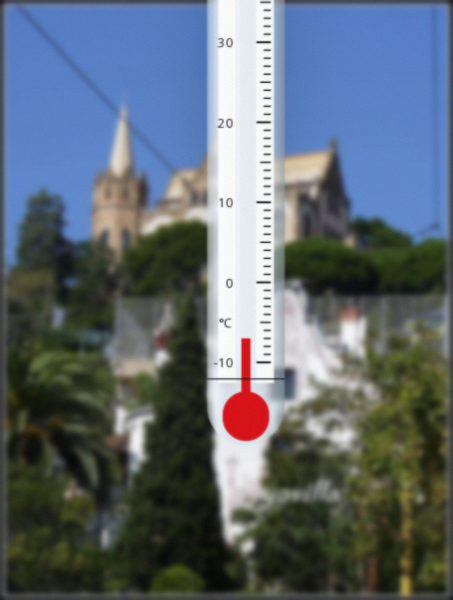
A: -7°C
